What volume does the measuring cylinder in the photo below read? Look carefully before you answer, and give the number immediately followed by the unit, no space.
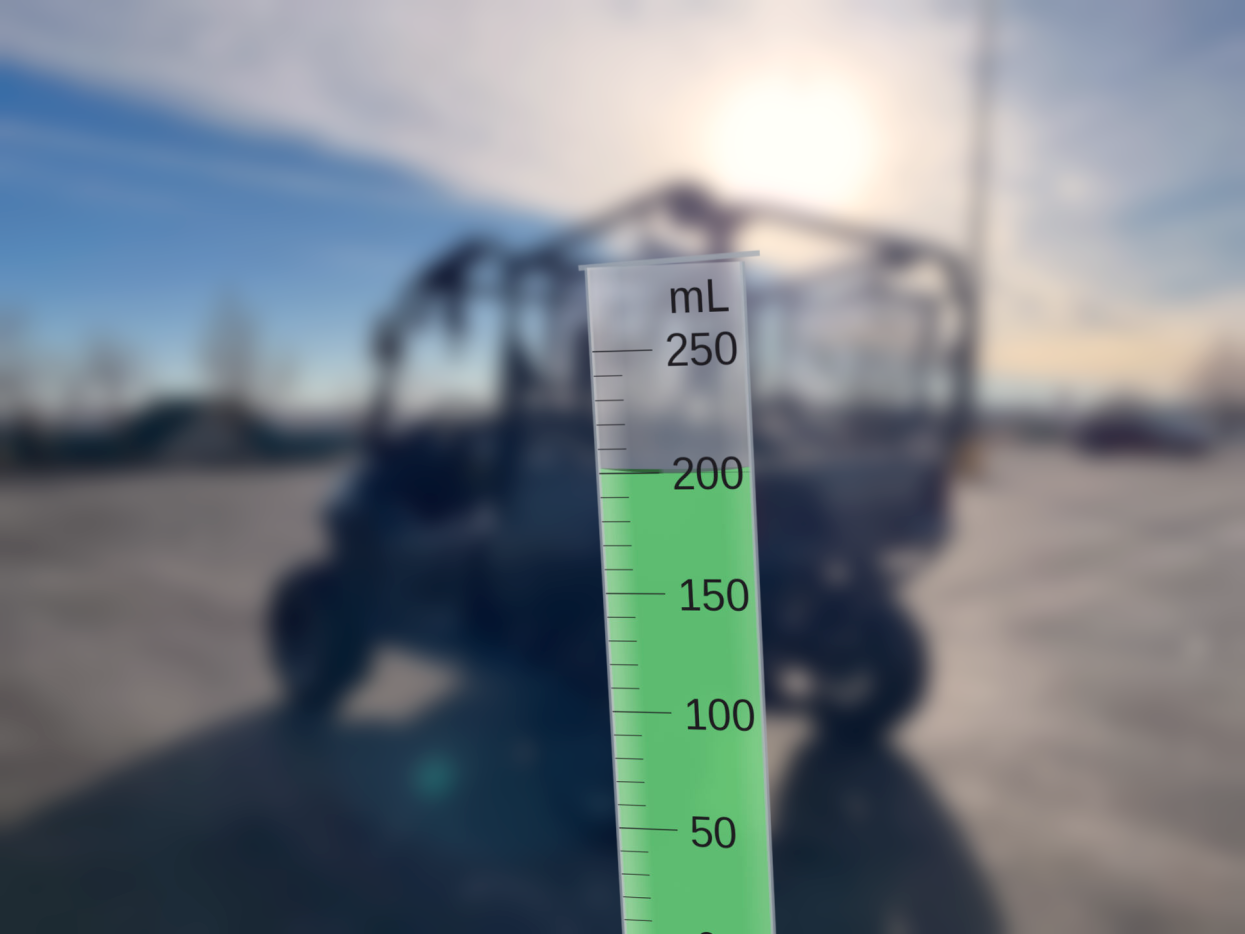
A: 200mL
